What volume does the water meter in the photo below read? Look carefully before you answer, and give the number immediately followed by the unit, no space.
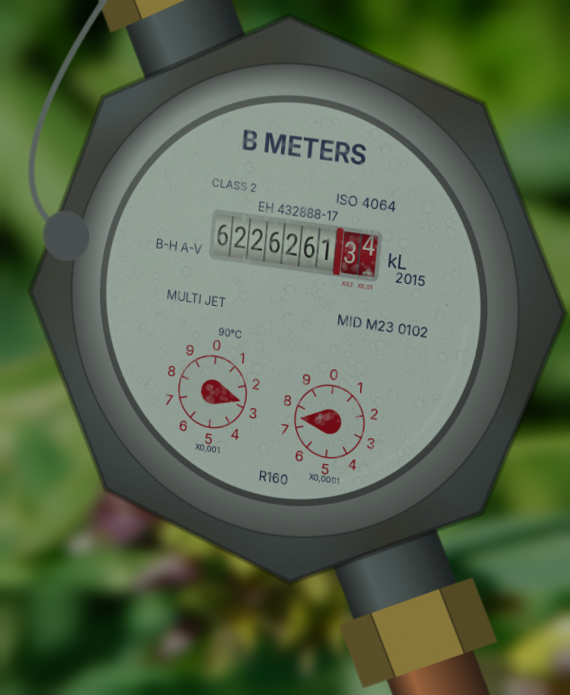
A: 6226261.3427kL
